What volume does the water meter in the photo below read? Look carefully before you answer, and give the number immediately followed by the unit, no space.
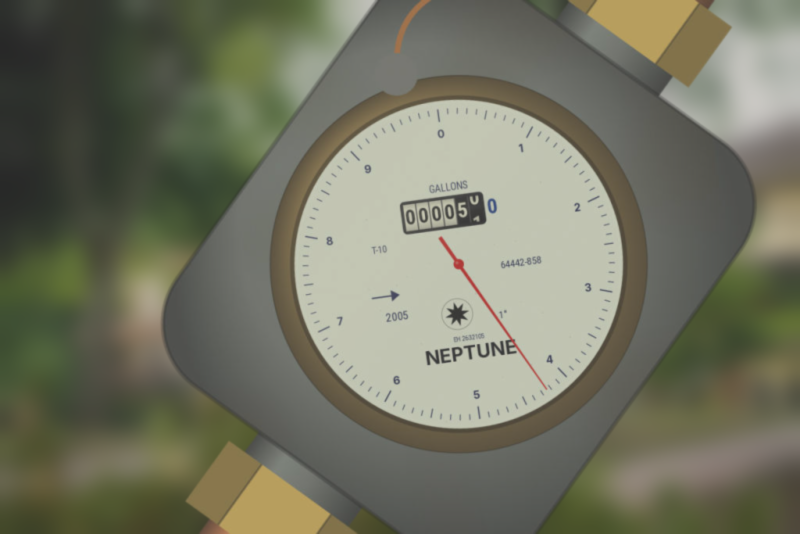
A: 504.2gal
